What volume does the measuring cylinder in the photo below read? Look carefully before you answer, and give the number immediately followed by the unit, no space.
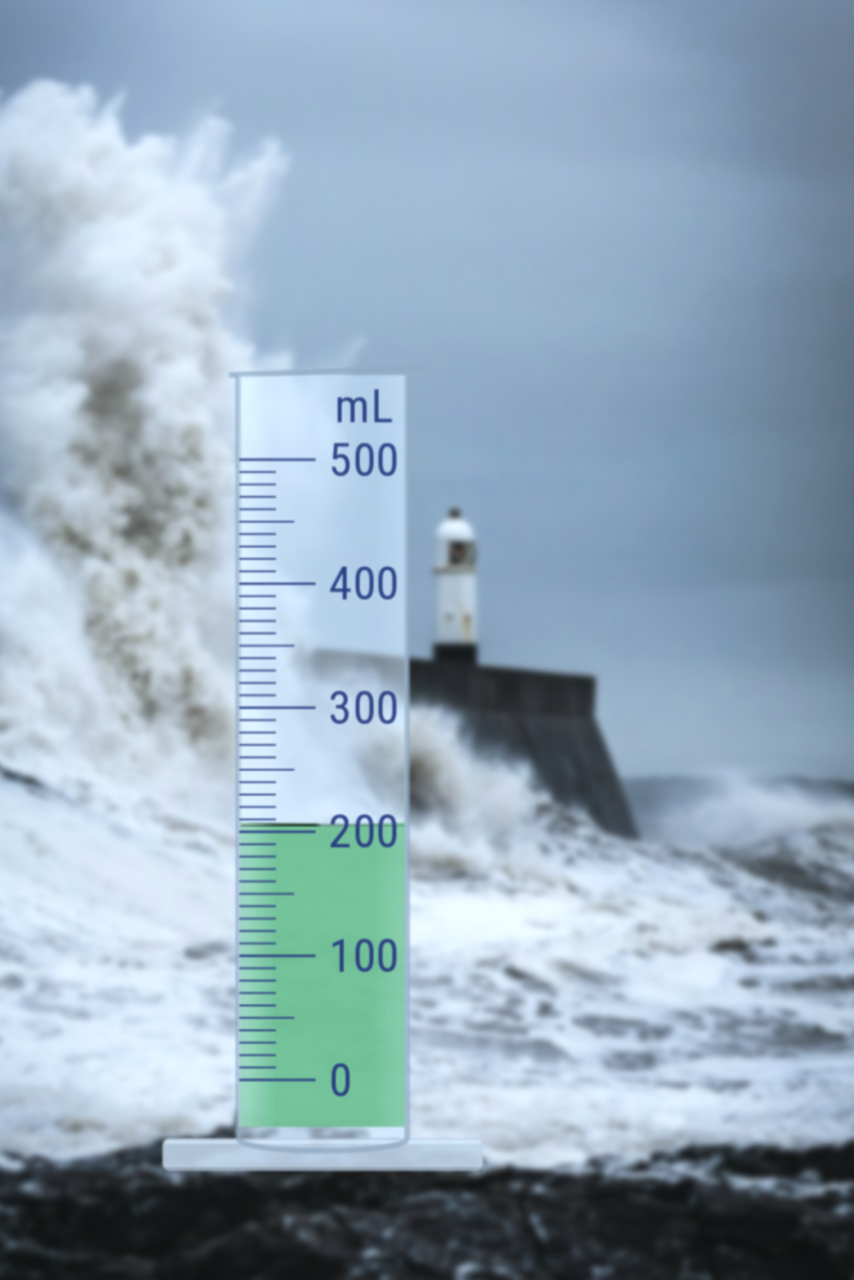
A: 205mL
